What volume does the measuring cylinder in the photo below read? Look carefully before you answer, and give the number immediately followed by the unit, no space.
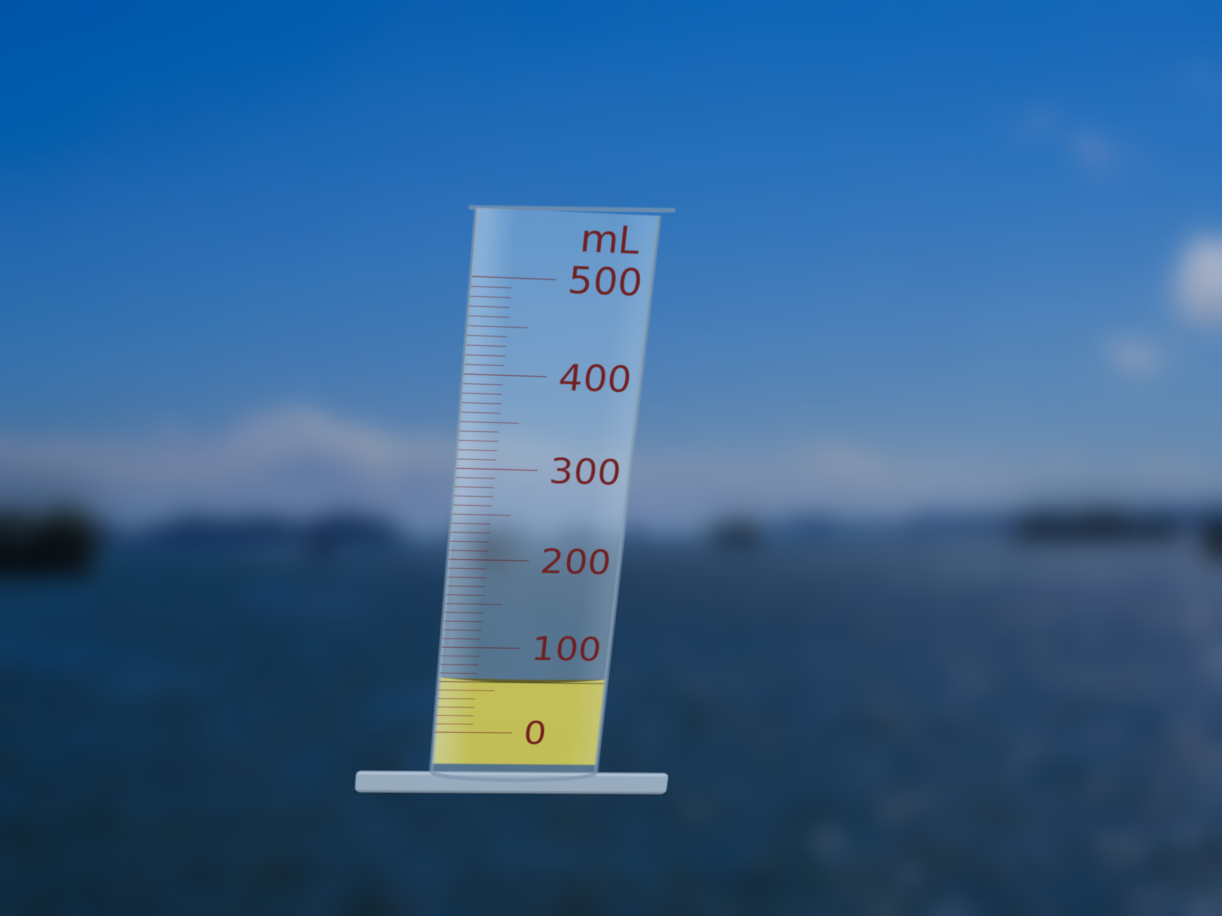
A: 60mL
